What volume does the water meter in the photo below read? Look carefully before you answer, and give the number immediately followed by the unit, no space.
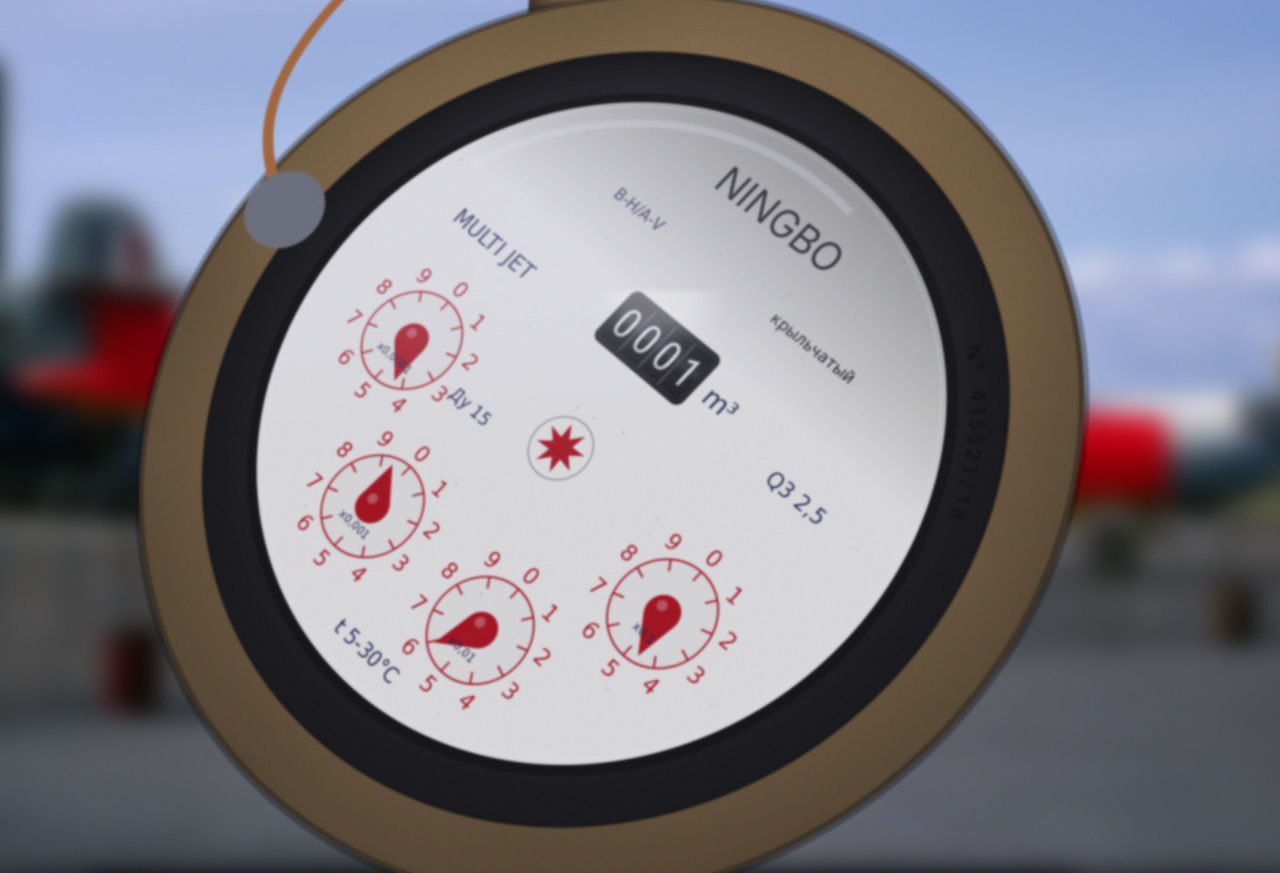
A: 1.4594m³
